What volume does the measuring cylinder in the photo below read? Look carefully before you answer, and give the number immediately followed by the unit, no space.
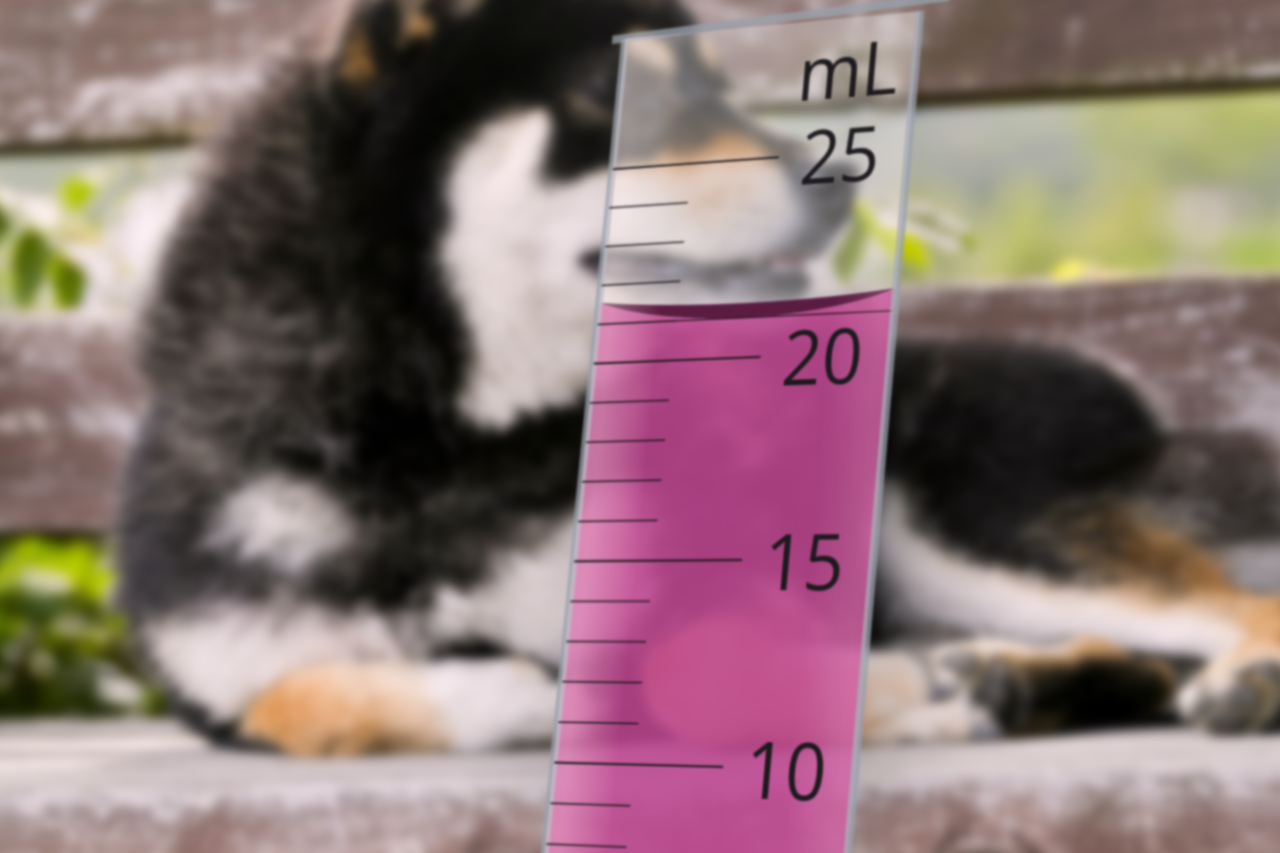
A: 21mL
